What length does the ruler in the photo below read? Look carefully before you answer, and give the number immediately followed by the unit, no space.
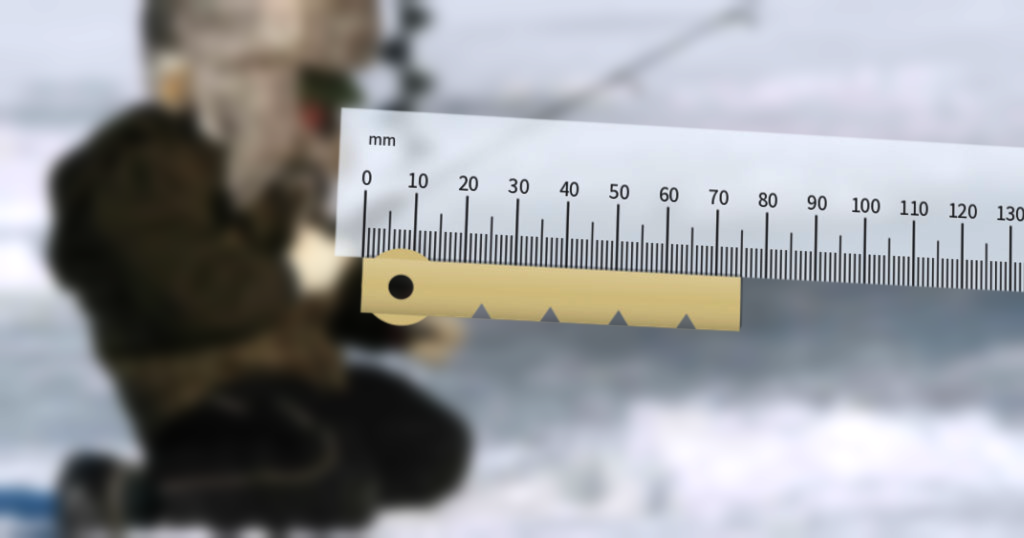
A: 75mm
